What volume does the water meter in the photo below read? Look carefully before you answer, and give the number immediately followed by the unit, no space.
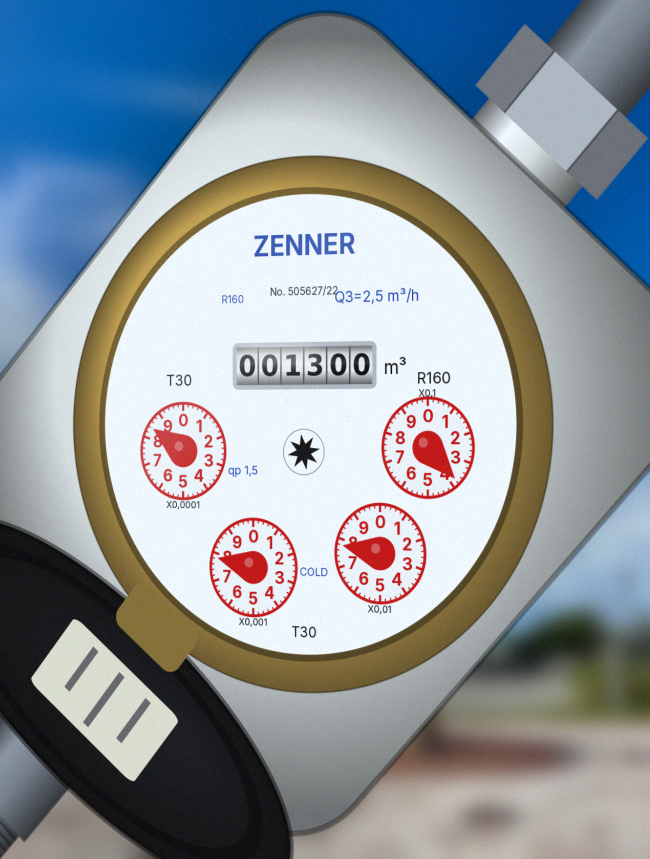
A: 1300.3778m³
